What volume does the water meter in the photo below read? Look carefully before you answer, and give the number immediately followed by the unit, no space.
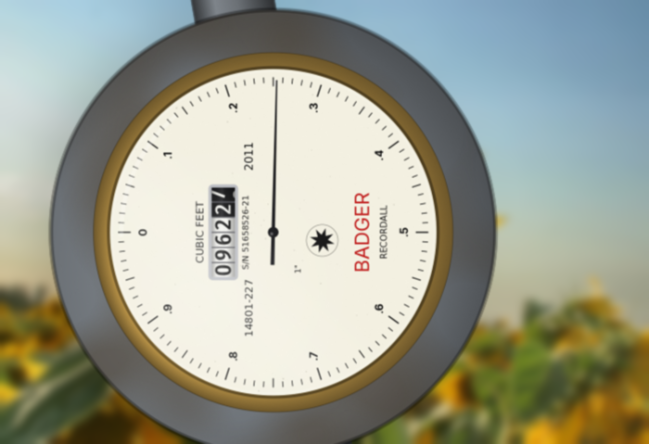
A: 96227.25ft³
